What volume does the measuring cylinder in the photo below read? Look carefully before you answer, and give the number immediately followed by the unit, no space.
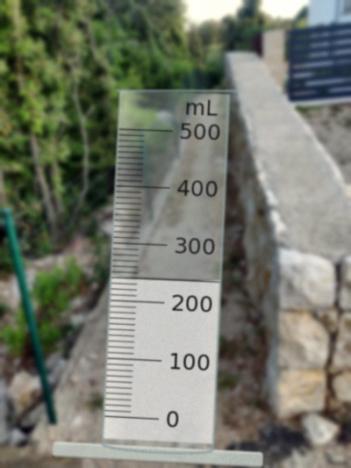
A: 240mL
